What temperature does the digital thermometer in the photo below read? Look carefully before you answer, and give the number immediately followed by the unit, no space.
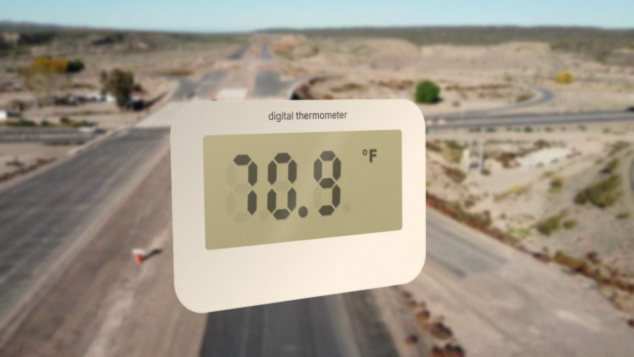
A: 70.9°F
